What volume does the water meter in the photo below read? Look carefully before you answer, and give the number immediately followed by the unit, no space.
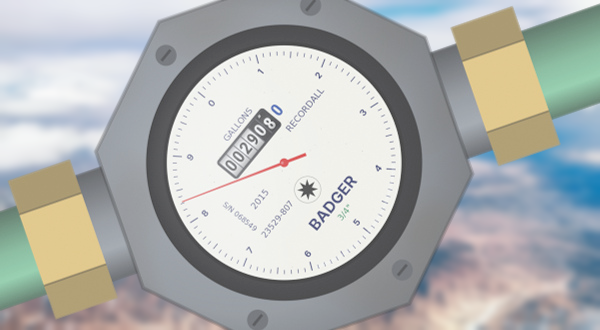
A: 29078.3gal
